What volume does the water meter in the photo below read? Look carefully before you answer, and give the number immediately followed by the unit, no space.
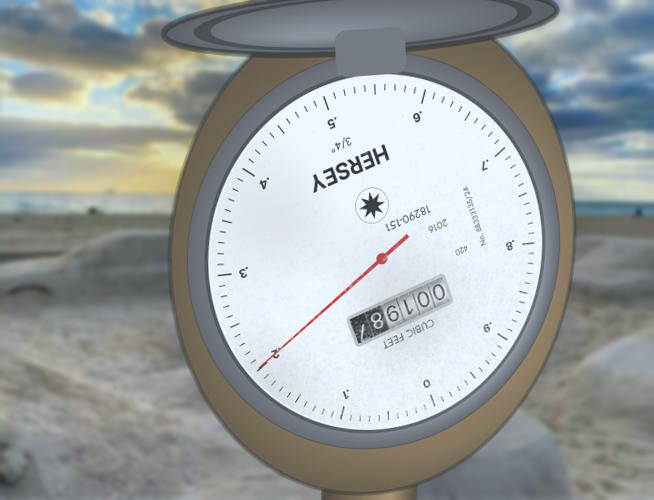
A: 1987.20ft³
